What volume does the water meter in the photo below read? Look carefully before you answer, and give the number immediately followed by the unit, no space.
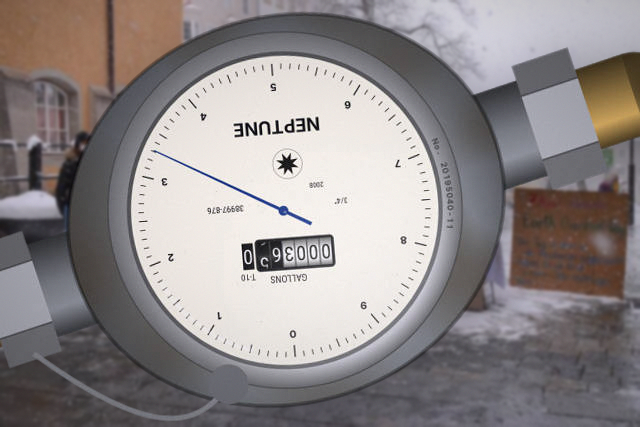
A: 3653.3gal
